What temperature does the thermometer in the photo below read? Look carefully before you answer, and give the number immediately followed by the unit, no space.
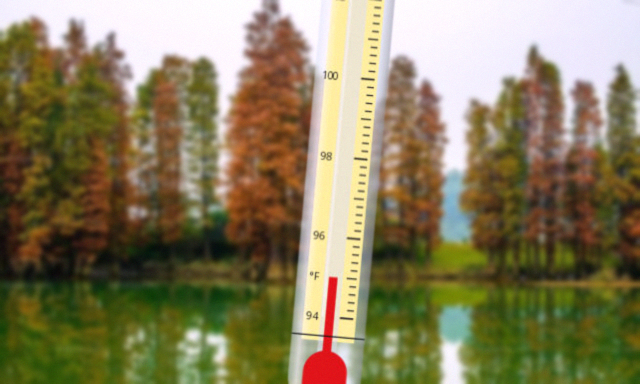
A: 95°F
